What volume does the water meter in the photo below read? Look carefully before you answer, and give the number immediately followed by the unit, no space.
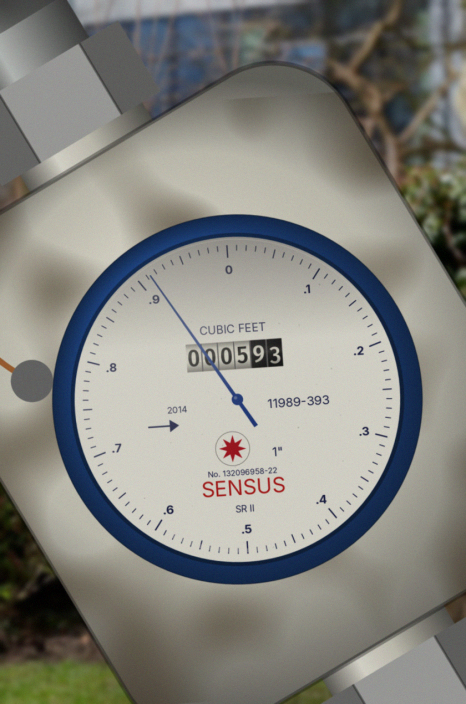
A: 592.91ft³
